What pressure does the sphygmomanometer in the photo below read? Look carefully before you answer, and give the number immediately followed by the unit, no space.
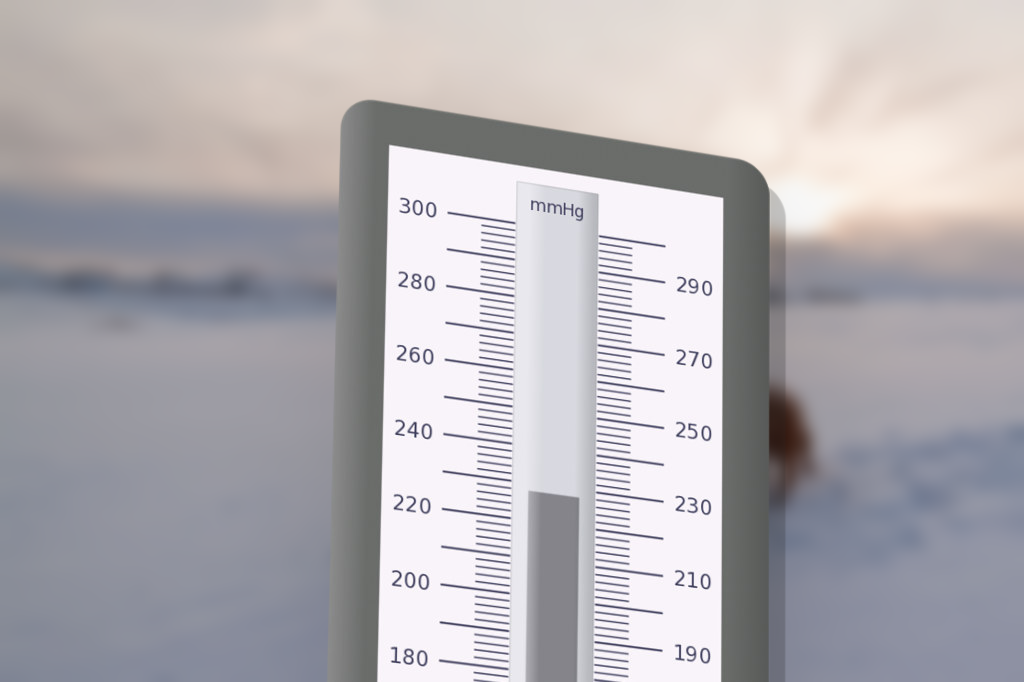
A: 228mmHg
